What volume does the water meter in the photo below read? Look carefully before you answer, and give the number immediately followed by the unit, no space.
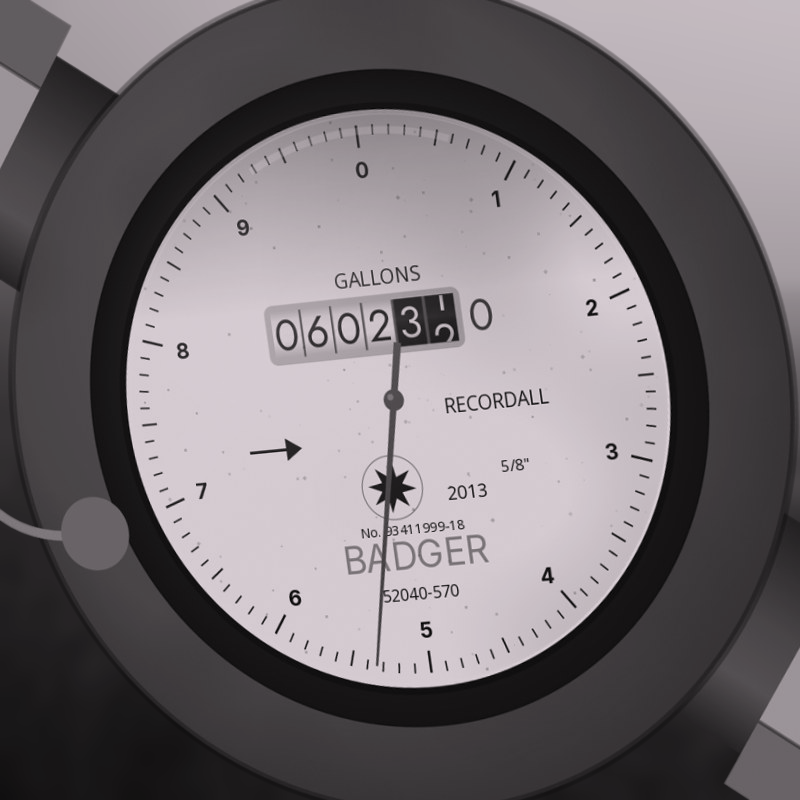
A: 602315.3gal
